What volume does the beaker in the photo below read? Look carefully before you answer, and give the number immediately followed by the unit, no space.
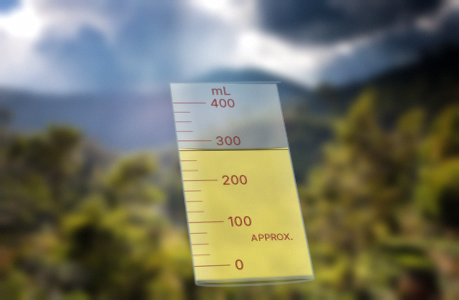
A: 275mL
